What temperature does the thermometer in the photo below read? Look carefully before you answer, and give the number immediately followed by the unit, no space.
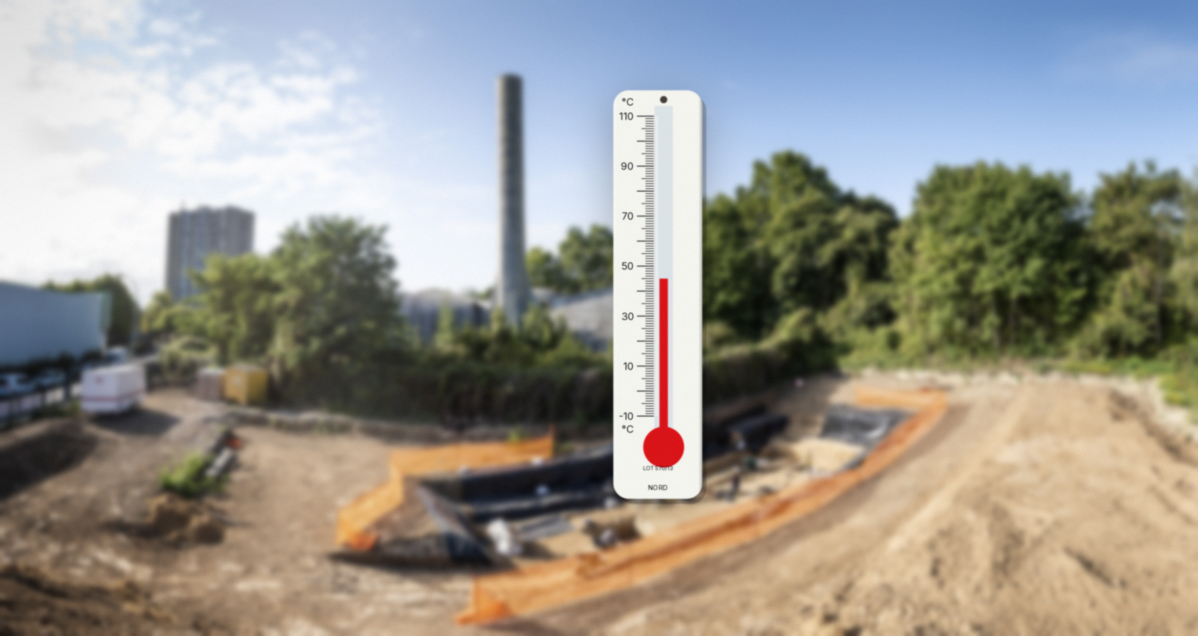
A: 45°C
